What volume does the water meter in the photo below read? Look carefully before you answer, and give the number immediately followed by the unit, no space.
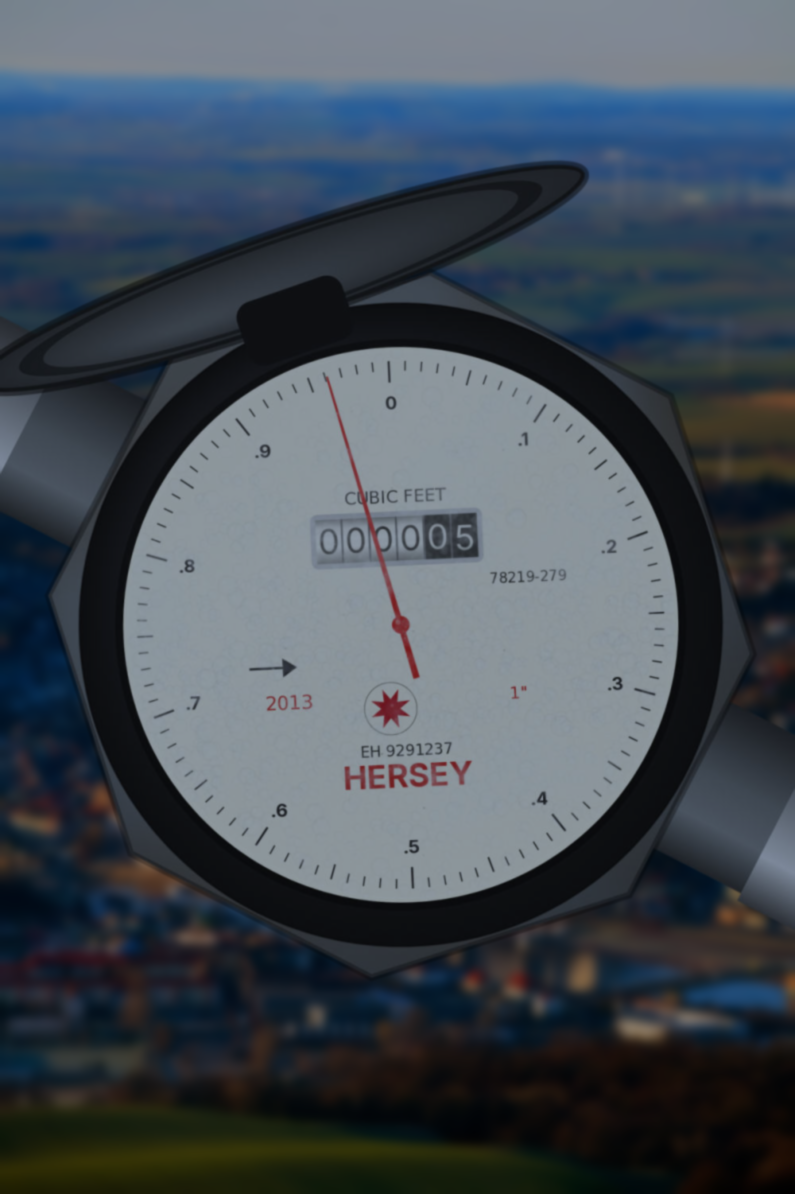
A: 4.96ft³
